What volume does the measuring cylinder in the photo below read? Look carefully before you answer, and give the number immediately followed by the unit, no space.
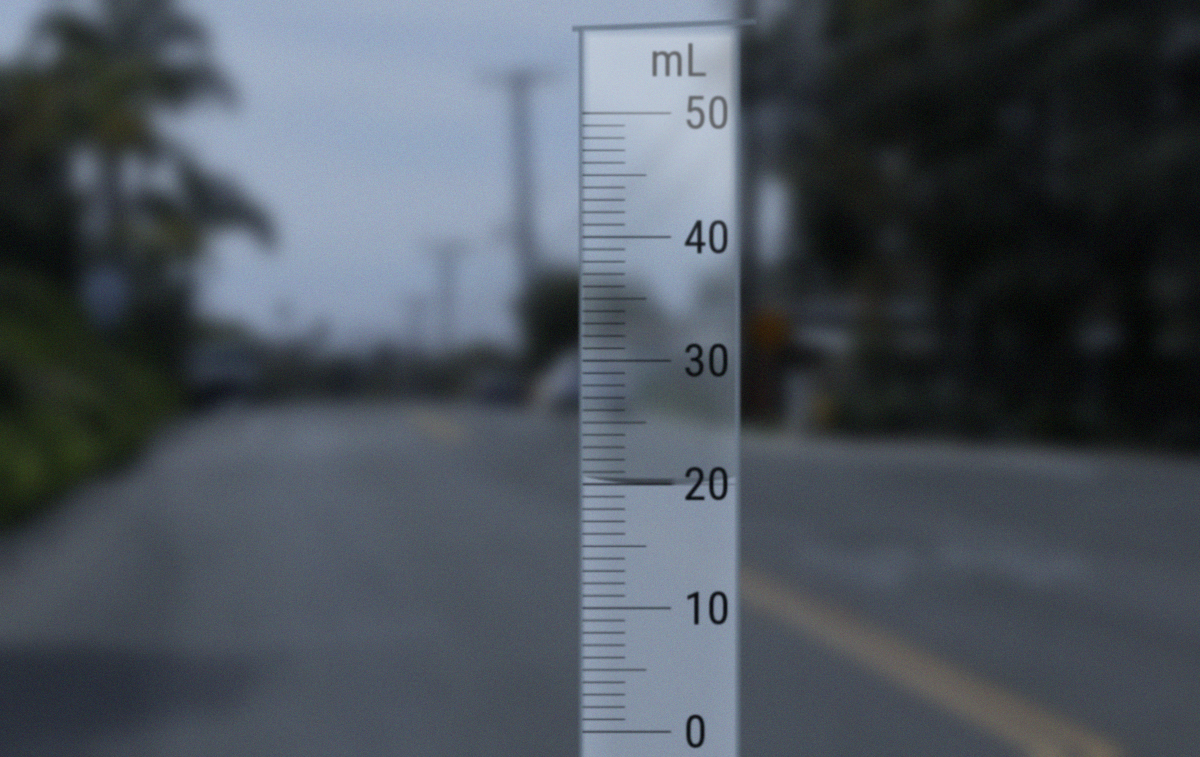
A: 20mL
